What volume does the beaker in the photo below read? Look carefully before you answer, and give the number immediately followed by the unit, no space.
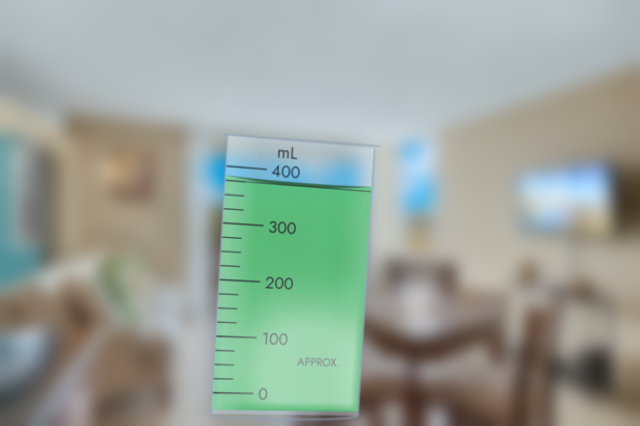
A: 375mL
